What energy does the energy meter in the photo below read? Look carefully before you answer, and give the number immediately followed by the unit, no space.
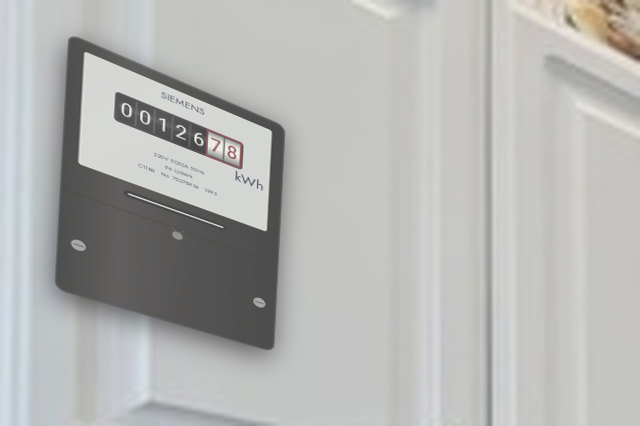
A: 126.78kWh
